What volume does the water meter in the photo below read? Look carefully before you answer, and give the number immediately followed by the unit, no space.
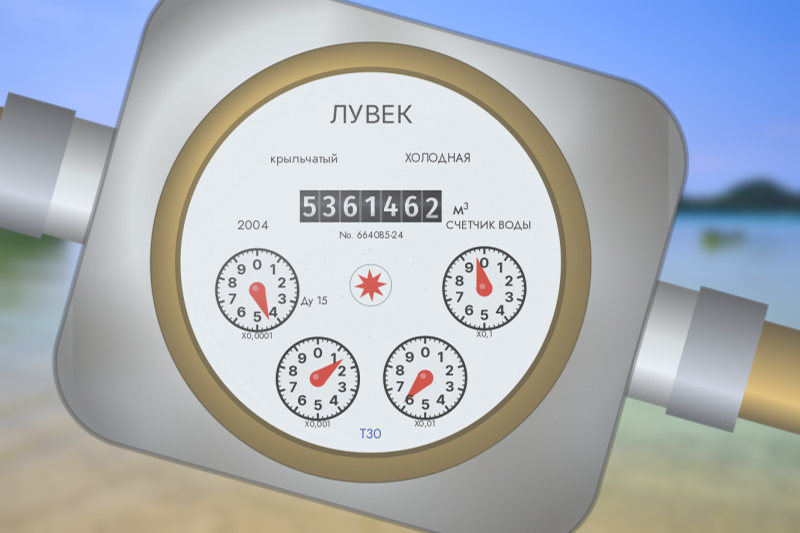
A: 5361461.9614m³
